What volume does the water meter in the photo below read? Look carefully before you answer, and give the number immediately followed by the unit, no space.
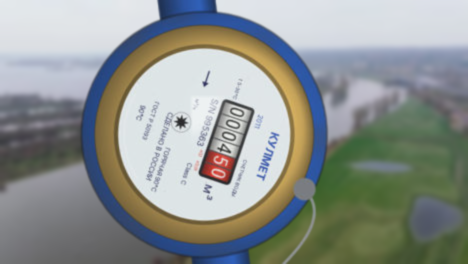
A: 4.50m³
